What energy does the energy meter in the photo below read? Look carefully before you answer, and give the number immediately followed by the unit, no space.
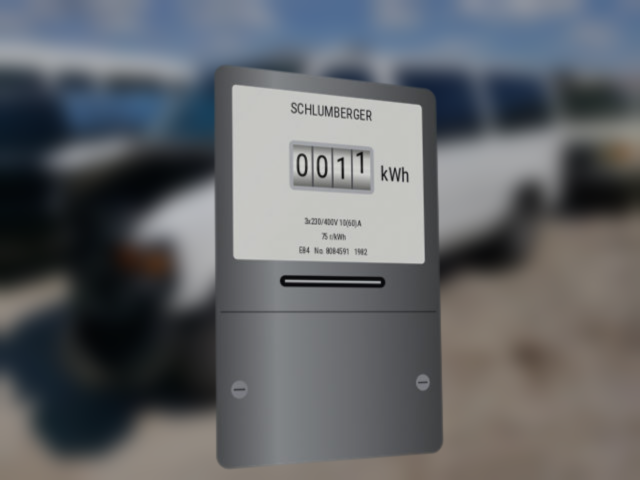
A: 11kWh
